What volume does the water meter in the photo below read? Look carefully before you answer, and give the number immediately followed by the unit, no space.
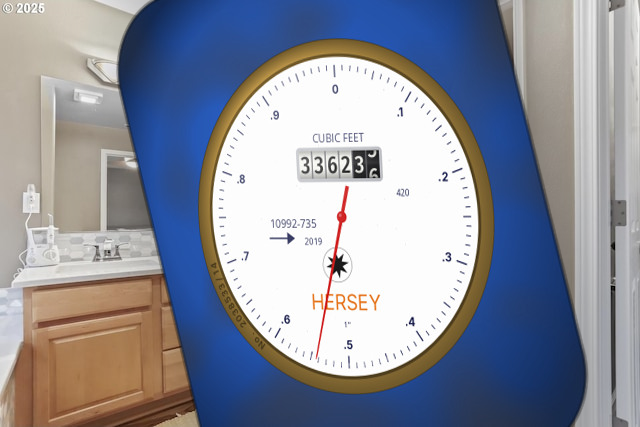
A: 336235.54ft³
